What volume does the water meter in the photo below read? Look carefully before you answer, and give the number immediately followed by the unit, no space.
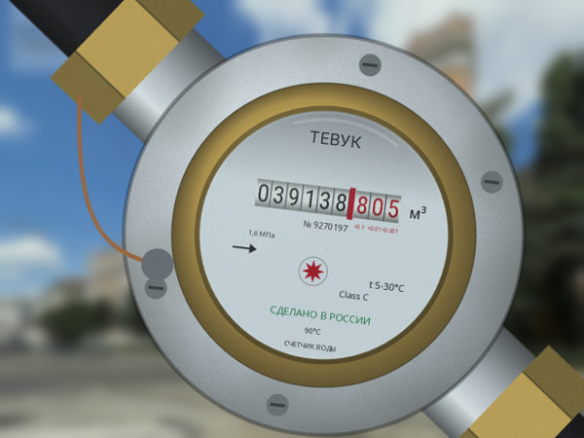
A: 39138.805m³
